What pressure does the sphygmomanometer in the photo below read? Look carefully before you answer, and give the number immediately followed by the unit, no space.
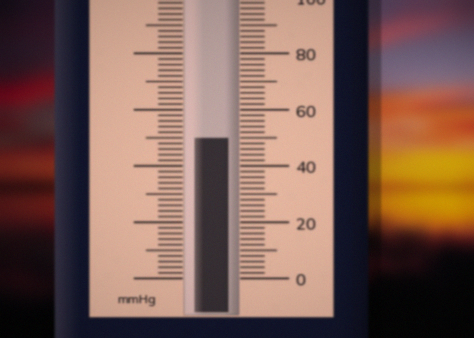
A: 50mmHg
